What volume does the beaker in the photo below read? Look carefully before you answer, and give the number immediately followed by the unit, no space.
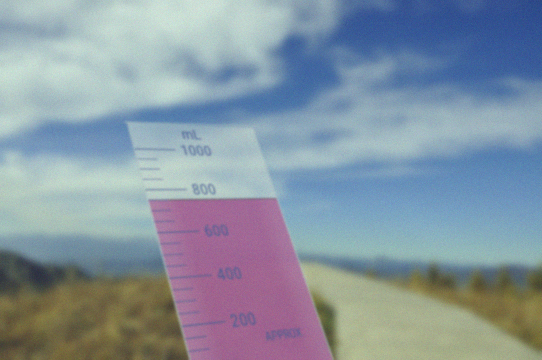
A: 750mL
